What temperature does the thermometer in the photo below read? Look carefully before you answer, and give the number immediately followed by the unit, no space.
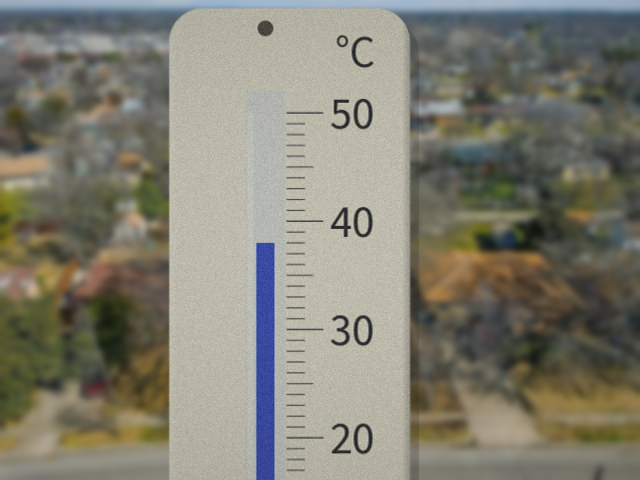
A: 38°C
